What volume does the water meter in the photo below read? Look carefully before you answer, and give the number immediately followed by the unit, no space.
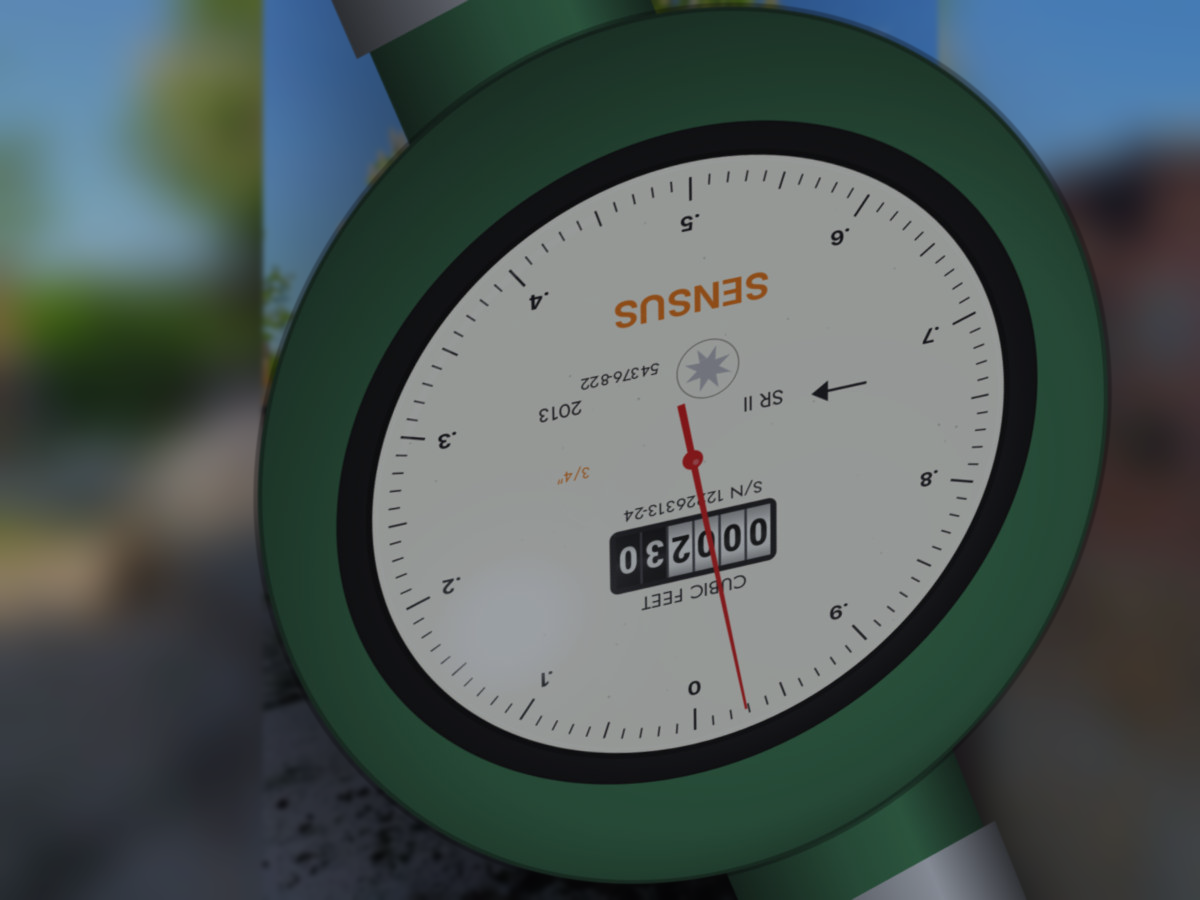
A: 229.97ft³
